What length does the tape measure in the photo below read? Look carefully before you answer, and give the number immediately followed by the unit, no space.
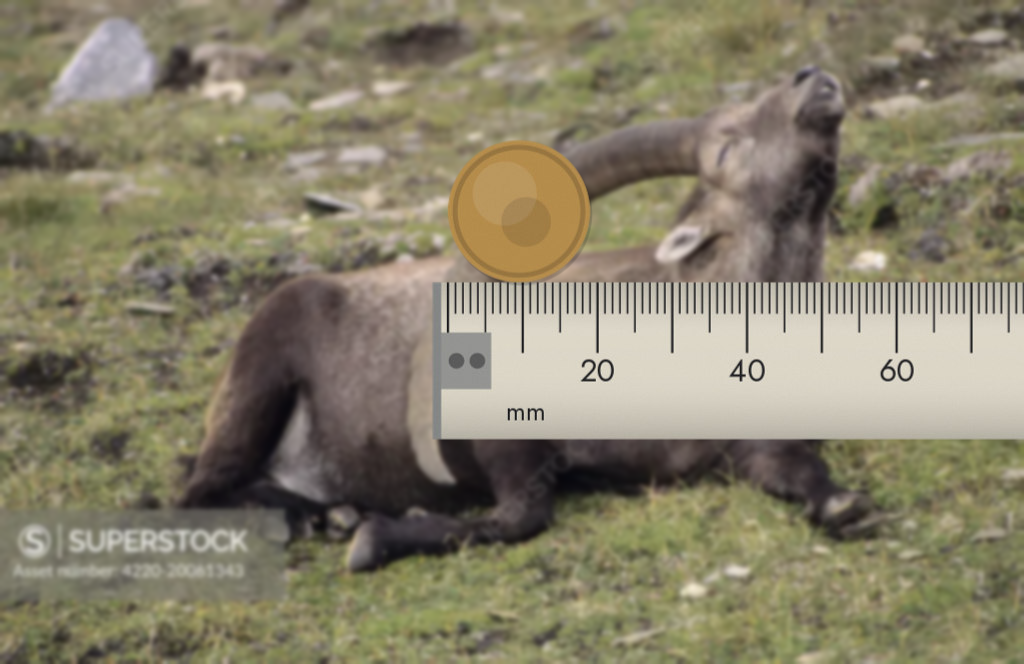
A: 19mm
